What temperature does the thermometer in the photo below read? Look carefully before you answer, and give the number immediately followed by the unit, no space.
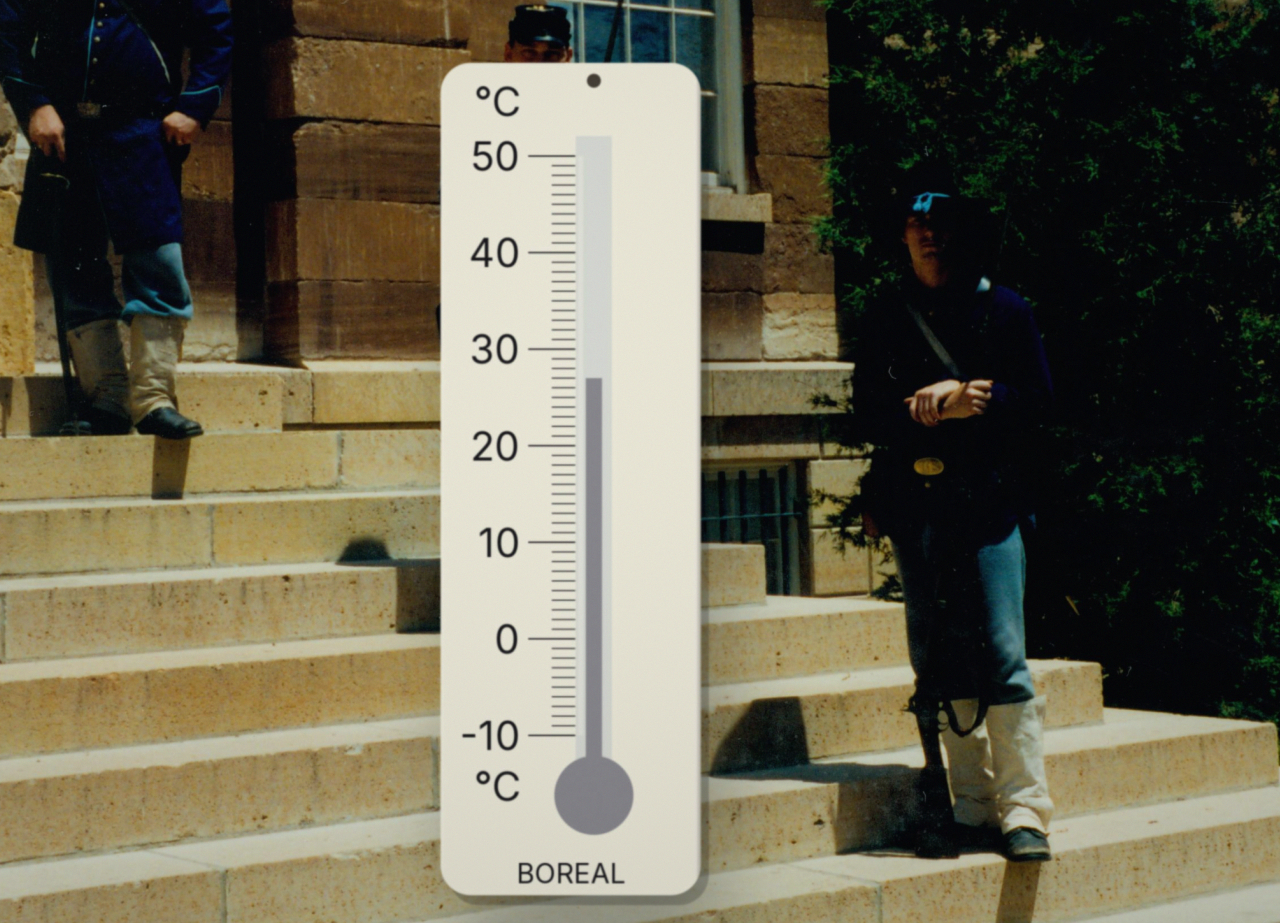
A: 27°C
